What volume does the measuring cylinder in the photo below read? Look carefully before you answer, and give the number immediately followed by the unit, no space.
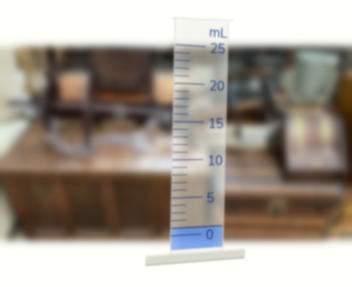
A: 1mL
